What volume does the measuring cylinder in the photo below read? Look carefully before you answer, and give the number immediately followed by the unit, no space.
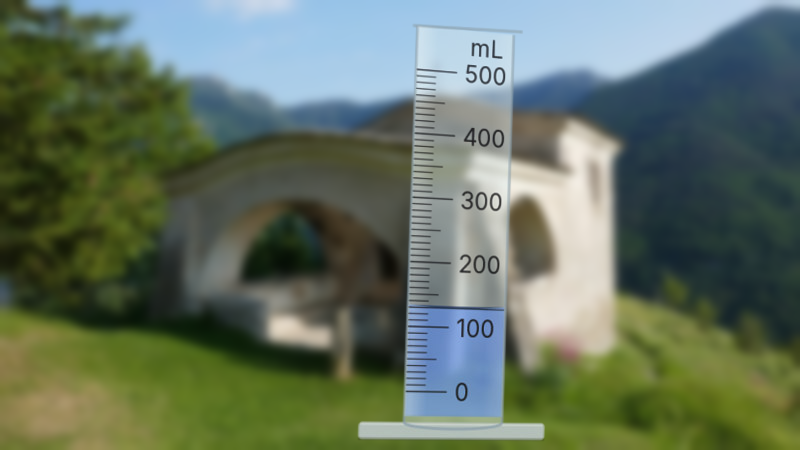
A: 130mL
